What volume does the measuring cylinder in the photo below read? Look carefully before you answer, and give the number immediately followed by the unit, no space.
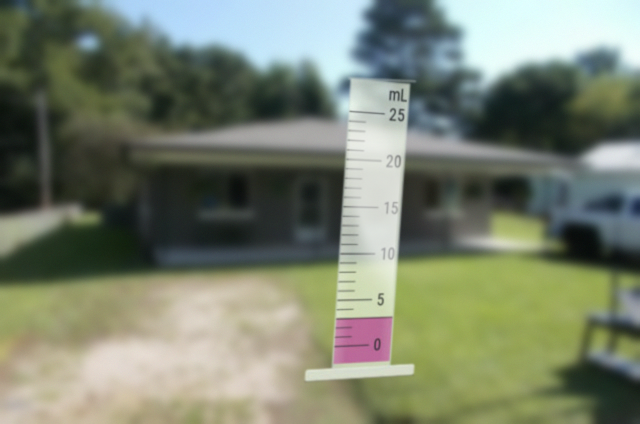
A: 3mL
